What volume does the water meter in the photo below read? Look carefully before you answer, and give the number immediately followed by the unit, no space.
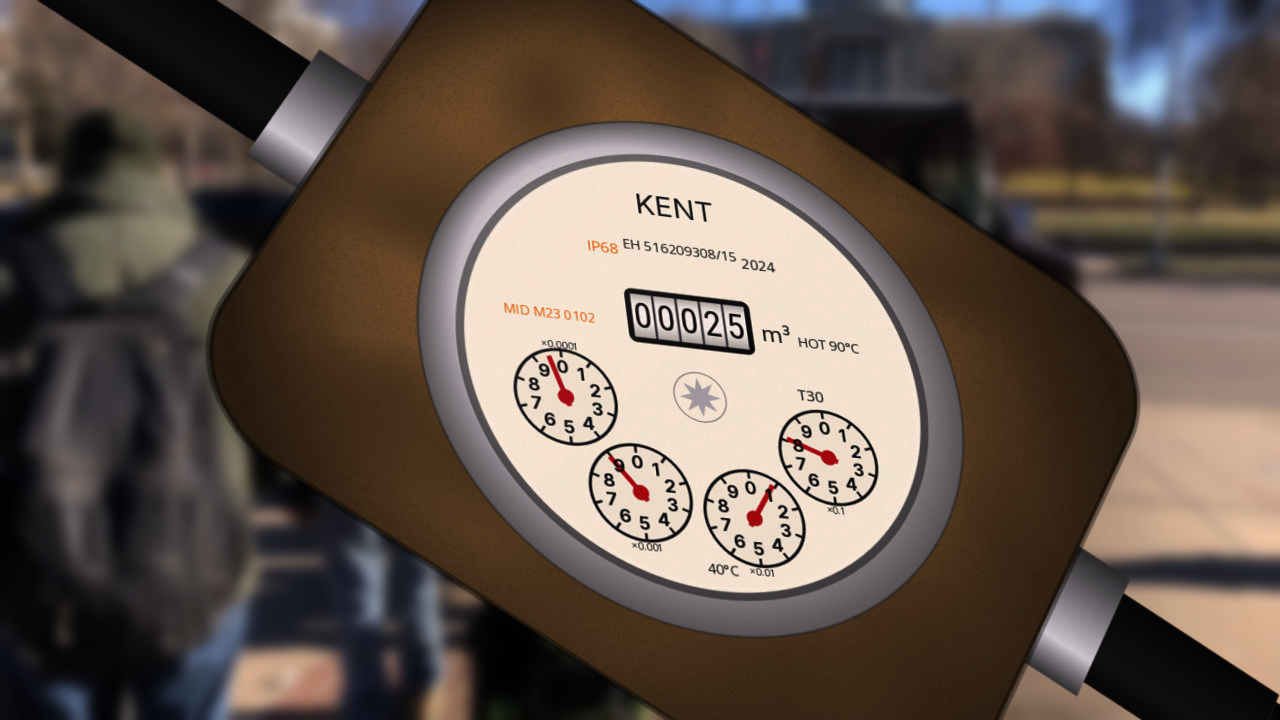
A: 25.8089m³
